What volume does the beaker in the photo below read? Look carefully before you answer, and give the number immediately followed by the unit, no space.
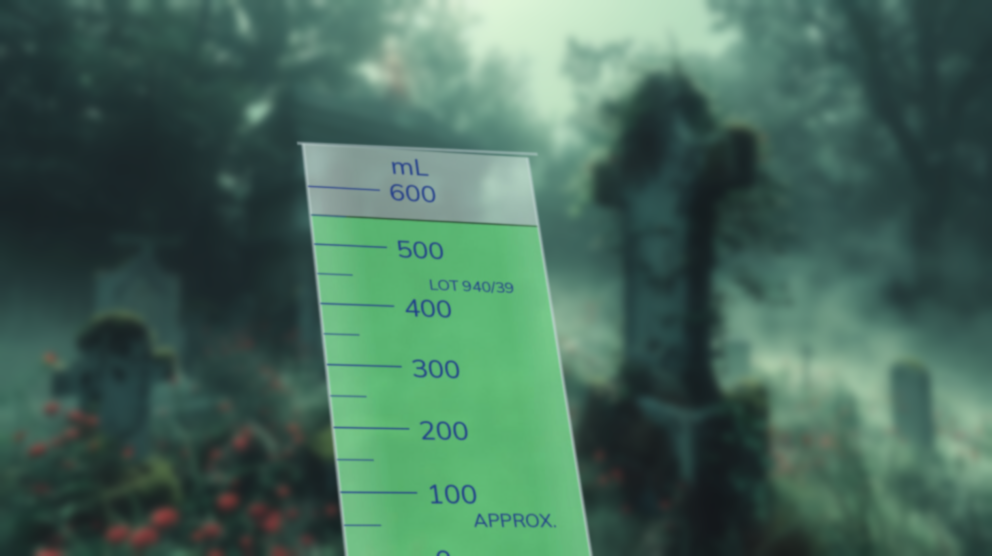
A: 550mL
